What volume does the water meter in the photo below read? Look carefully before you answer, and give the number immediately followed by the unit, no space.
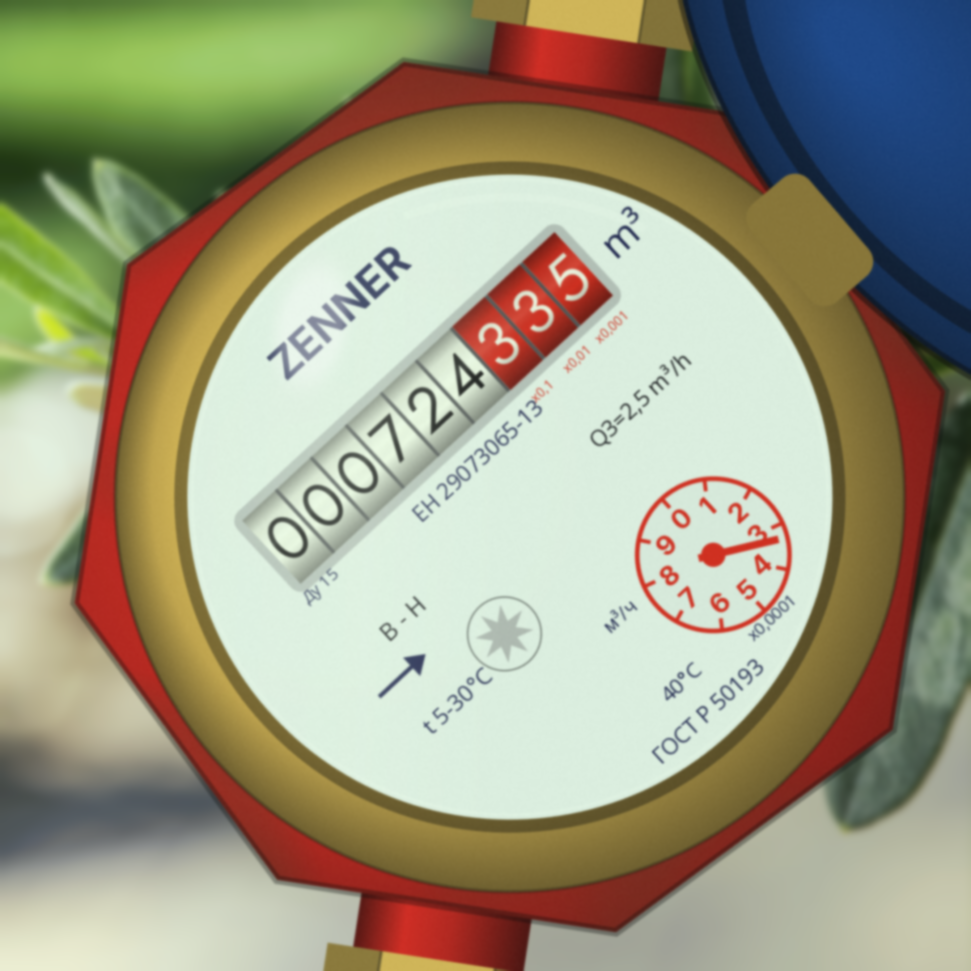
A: 724.3353m³
